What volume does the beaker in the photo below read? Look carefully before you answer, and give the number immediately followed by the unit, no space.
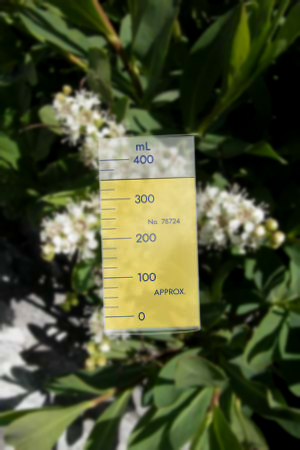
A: 350mL
